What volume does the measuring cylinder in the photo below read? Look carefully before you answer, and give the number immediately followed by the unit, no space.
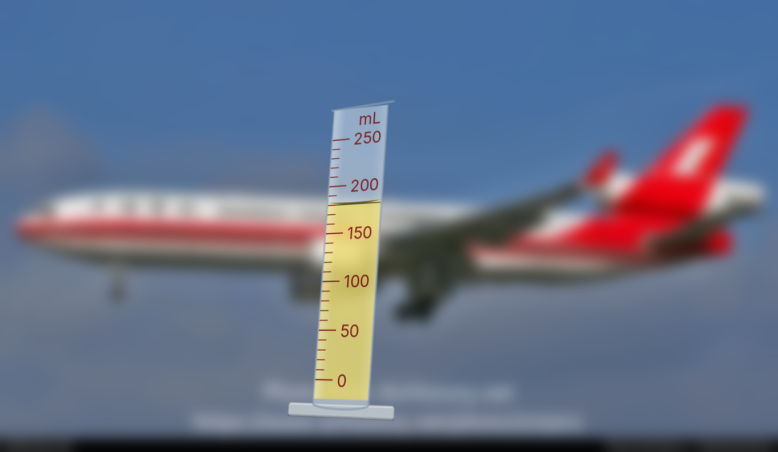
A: 180mL
